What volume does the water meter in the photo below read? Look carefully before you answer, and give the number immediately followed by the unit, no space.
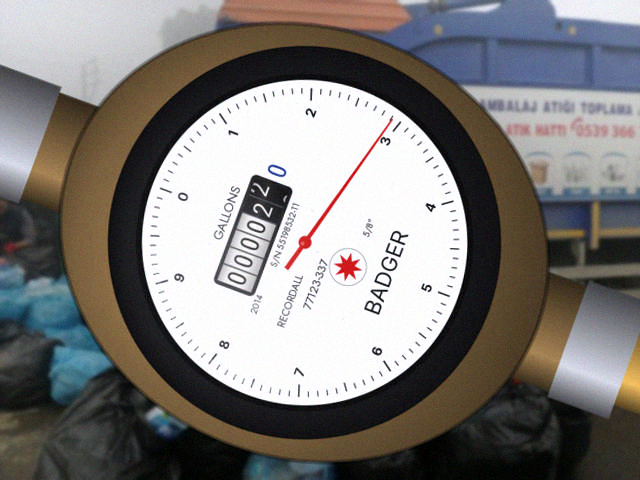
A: 222.9gal
